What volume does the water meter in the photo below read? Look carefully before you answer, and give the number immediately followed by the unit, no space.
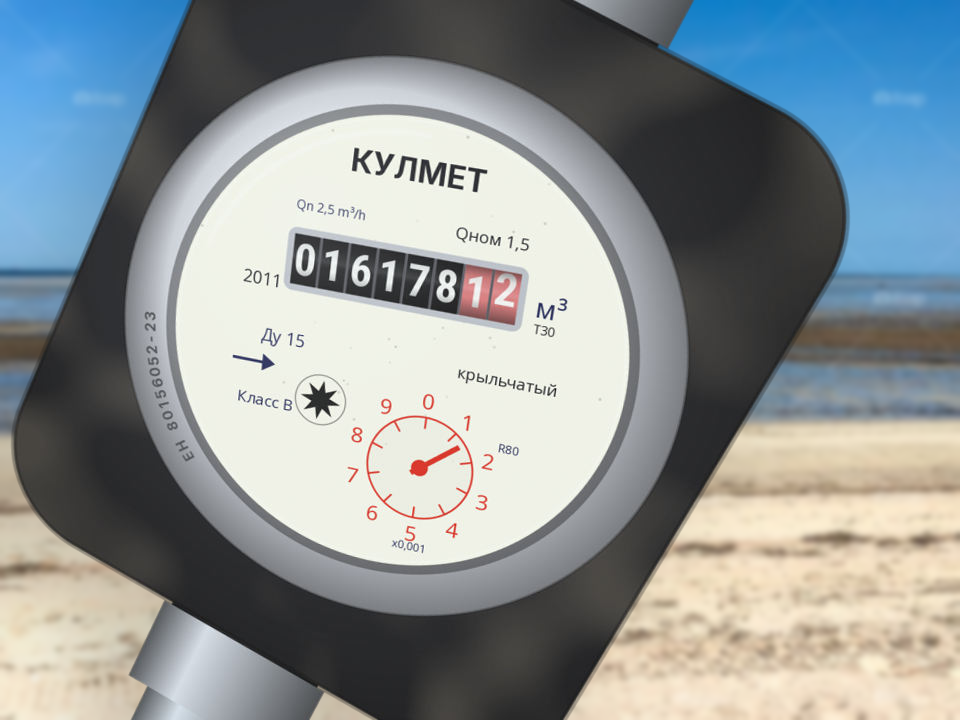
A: 16178.121m³
